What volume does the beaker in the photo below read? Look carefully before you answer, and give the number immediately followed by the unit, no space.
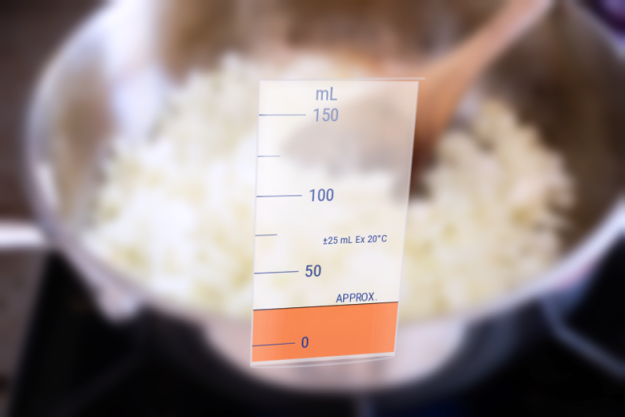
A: 25mL
